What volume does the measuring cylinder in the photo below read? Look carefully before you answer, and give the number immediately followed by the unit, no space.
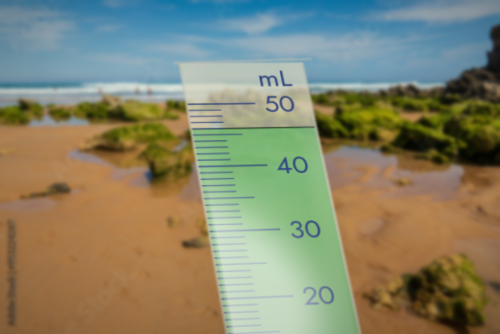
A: 46mL
